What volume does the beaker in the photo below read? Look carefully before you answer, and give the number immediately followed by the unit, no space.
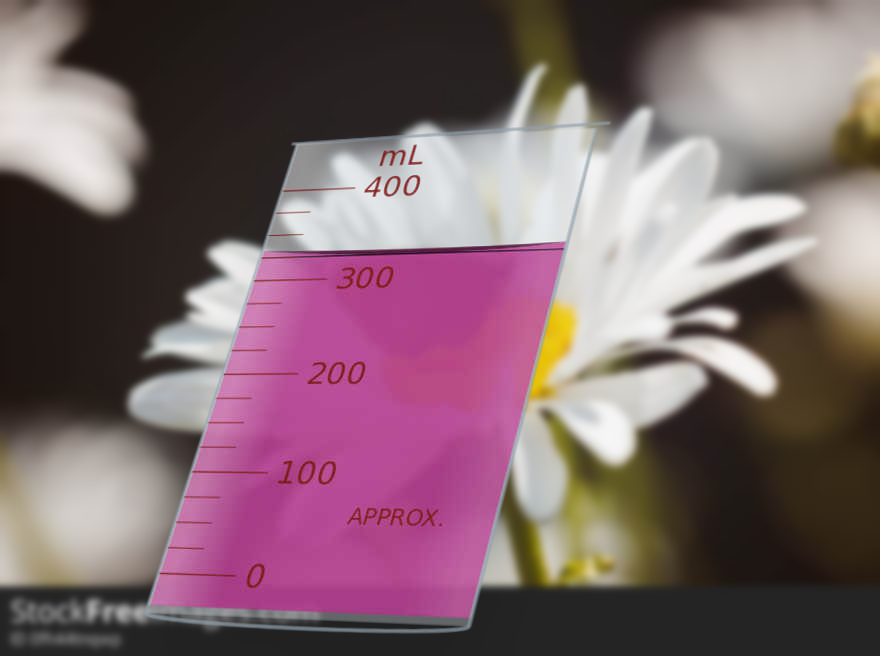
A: 325mL
